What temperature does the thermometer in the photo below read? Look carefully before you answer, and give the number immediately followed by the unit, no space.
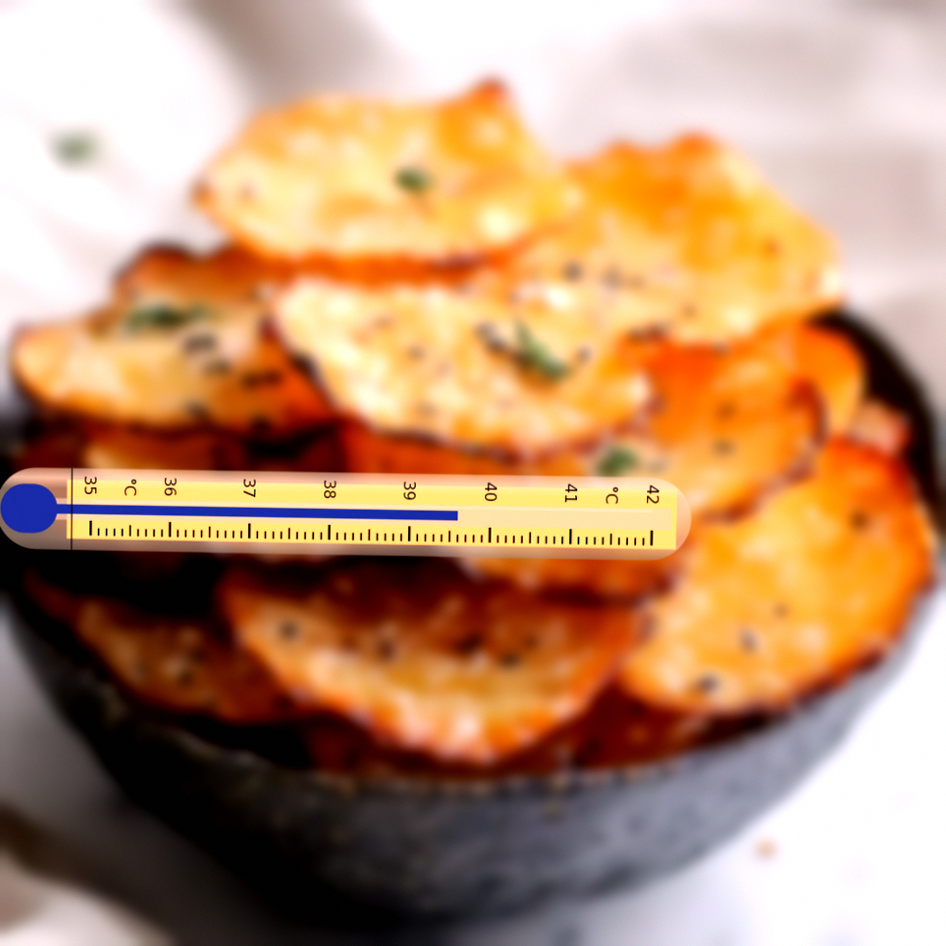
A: 39.6°C
